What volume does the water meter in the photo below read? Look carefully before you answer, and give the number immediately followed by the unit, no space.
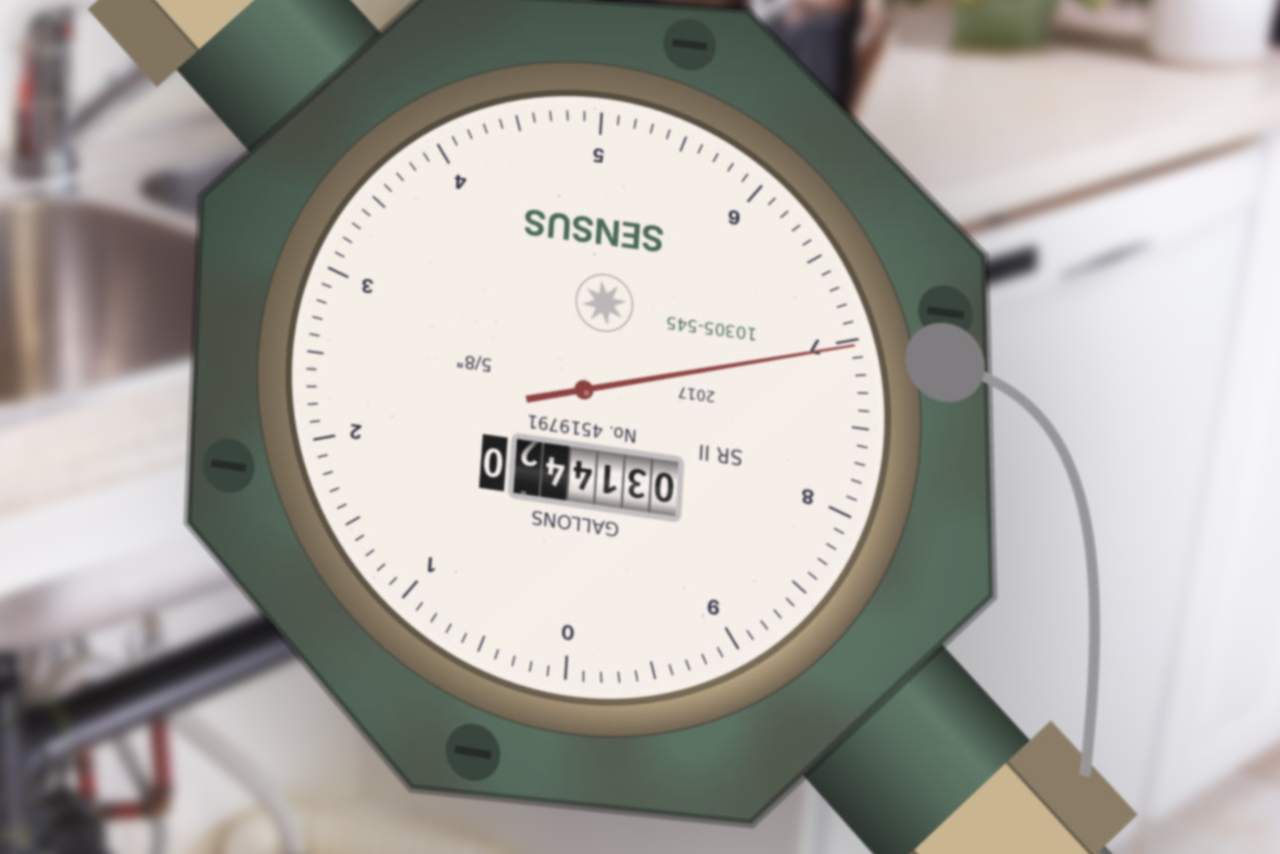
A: 314417.0gal
